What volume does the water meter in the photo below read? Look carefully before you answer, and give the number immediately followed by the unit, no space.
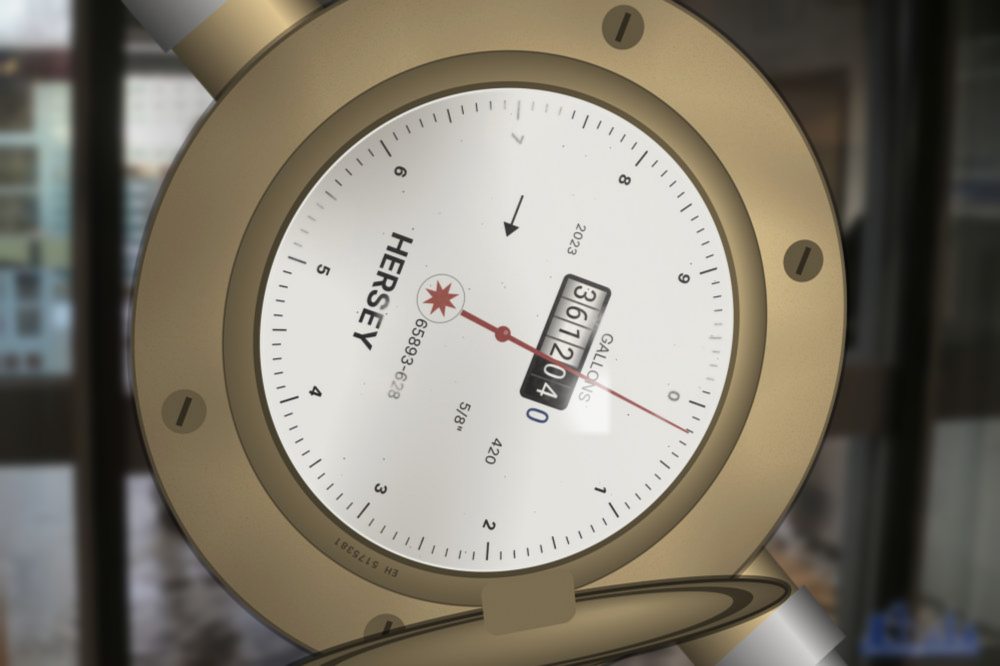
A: 3612040.2gal
